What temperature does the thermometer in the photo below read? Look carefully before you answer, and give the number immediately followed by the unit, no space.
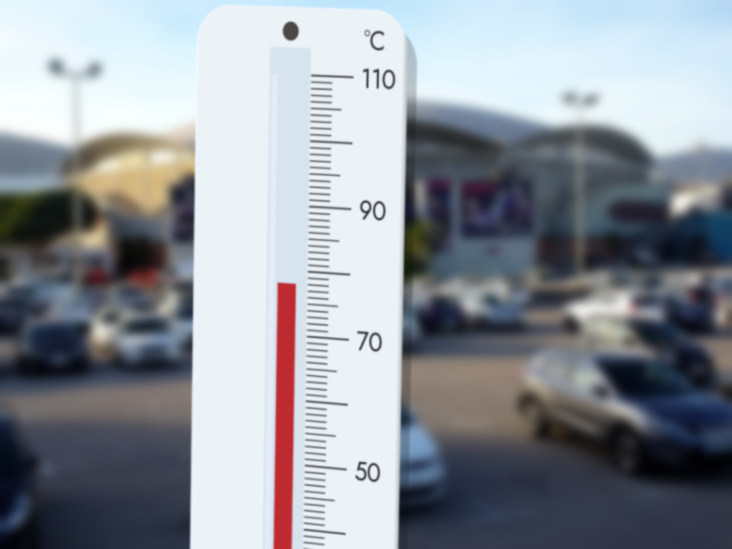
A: 78°C
